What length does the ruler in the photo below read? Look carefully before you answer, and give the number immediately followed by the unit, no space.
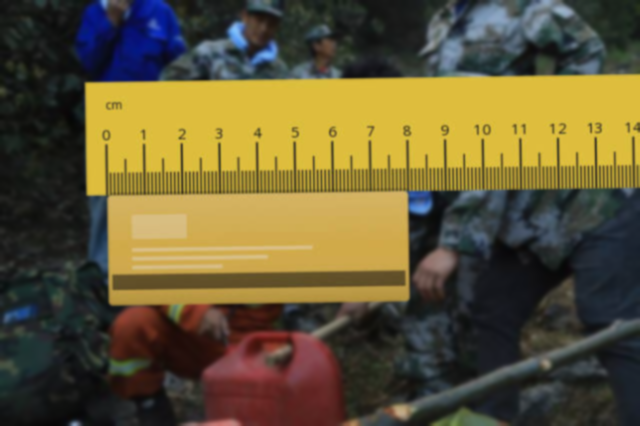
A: 8cm
